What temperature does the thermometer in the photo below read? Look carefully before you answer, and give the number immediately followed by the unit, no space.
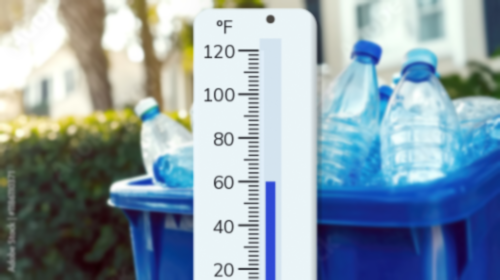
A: 60°F
